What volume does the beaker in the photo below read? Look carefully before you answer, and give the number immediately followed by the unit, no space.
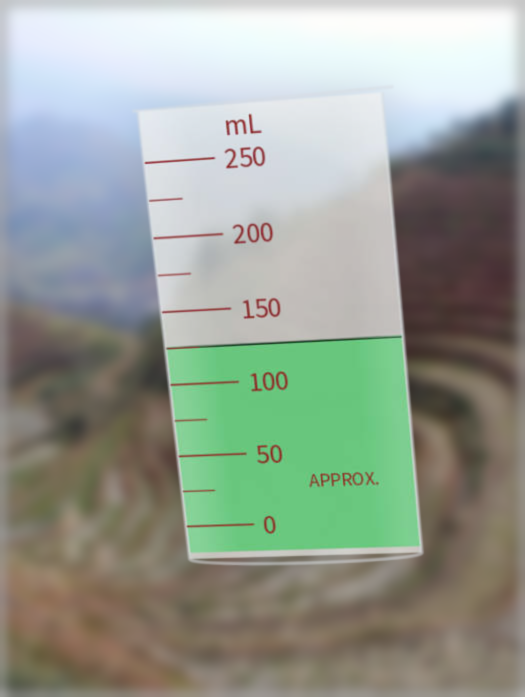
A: 125mL
